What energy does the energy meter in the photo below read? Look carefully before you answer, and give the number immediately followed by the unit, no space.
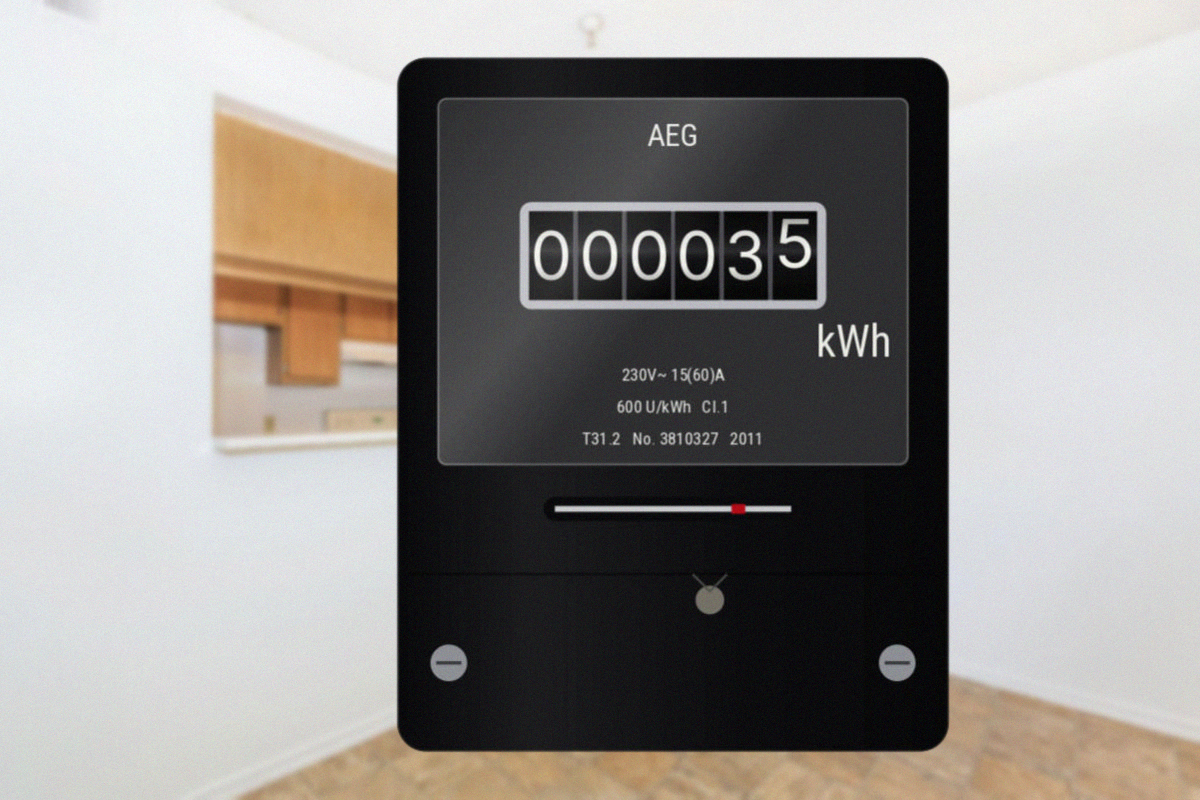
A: 35kWh
